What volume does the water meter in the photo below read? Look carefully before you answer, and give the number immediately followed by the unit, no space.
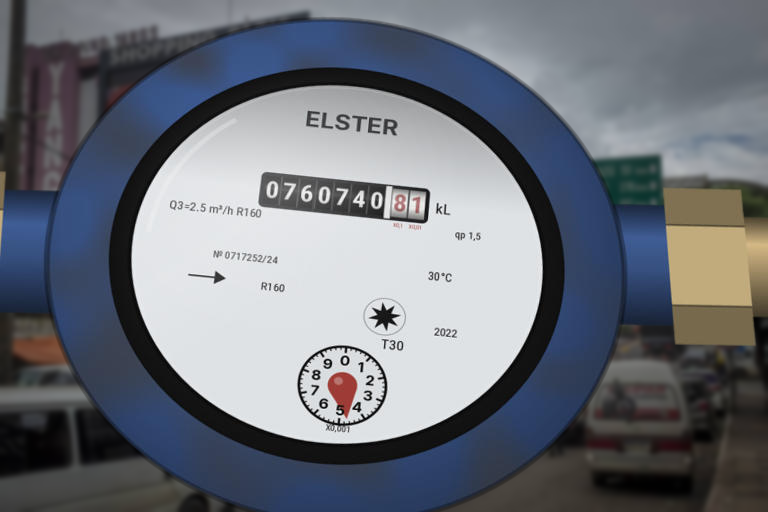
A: 760740.814kL
